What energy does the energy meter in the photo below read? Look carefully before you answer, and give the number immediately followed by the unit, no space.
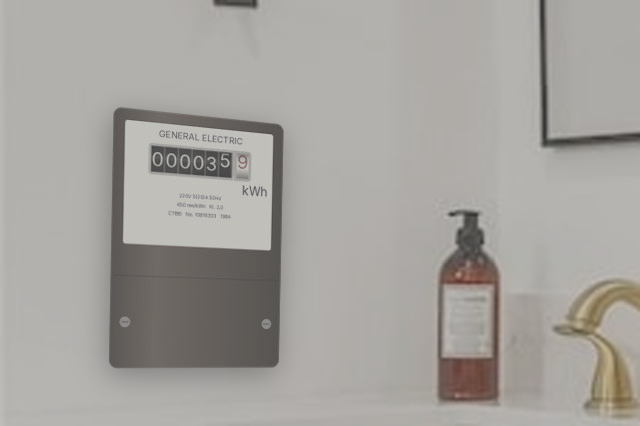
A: 35.9kWh
